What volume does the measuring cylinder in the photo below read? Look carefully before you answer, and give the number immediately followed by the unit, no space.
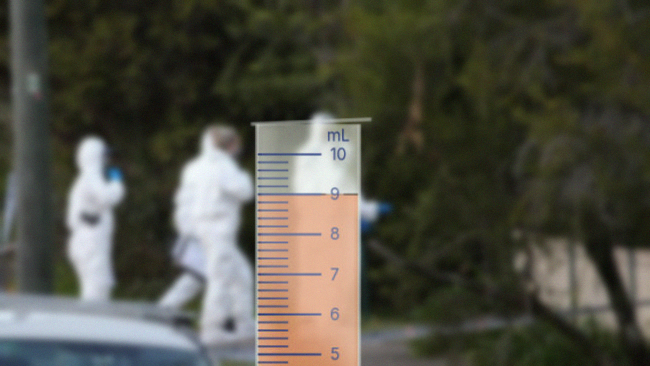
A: 9mL
